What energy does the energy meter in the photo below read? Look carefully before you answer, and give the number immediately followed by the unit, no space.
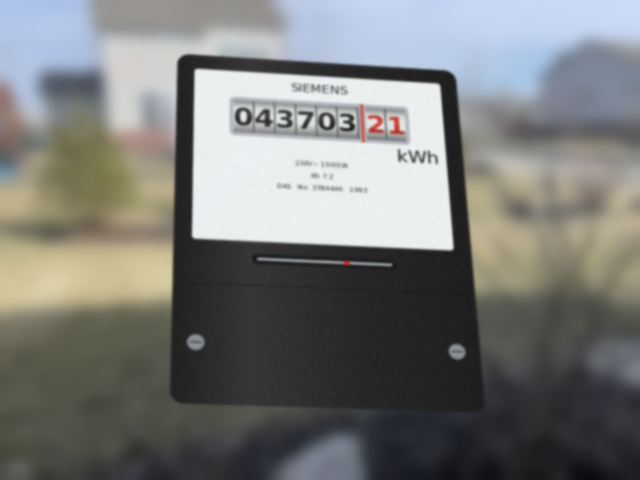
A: 43703.21kWh
